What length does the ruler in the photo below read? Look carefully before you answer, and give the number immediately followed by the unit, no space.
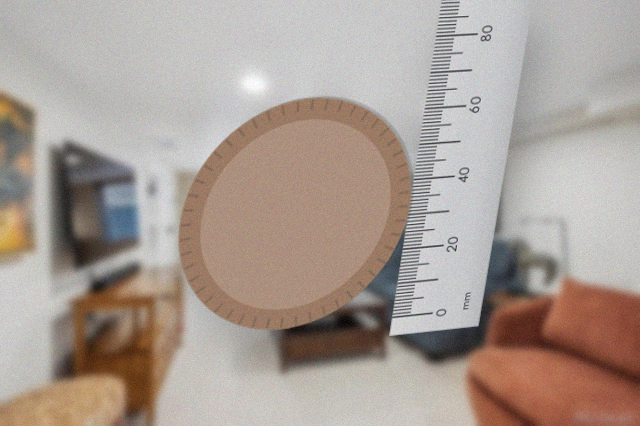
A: 65mm
